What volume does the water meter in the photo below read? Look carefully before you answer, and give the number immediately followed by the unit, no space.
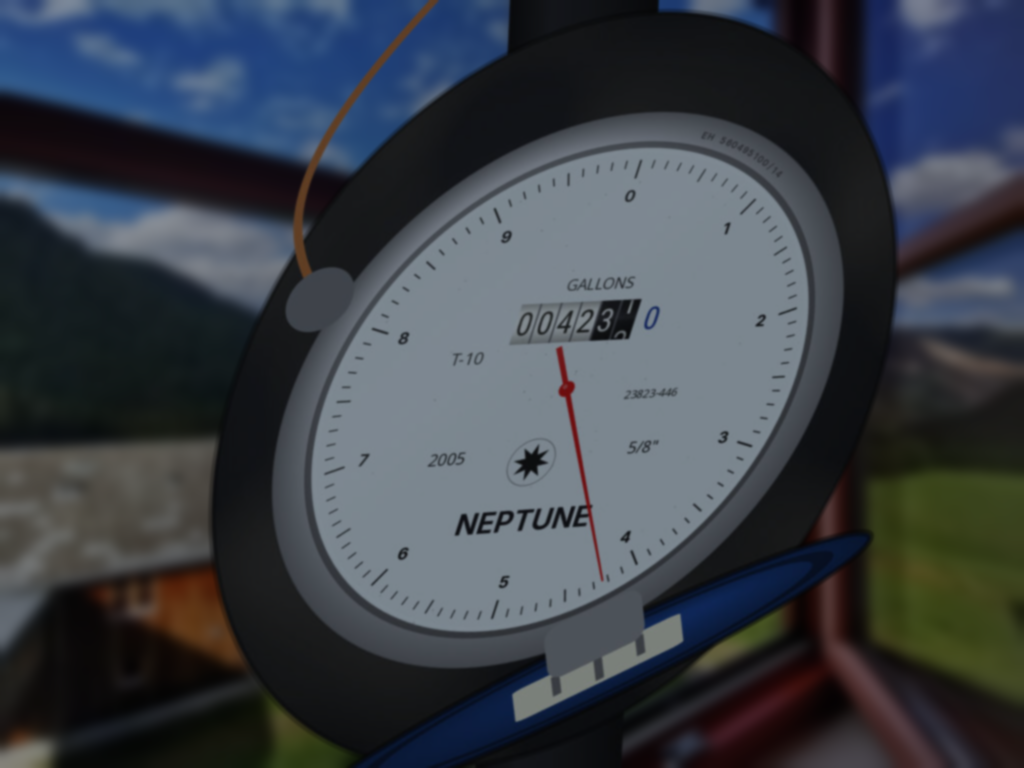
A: 42314.2gal
